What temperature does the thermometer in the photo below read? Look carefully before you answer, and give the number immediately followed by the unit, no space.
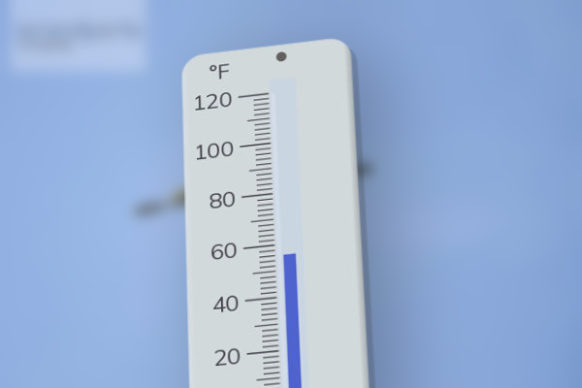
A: 56°F
